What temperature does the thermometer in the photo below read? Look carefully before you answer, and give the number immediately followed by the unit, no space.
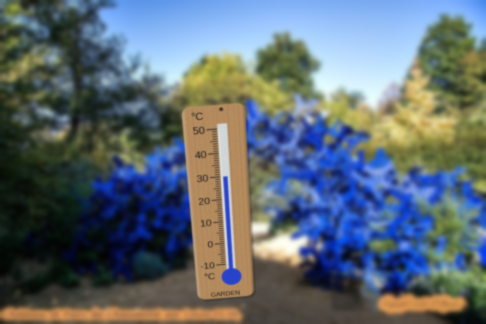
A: 30°C
